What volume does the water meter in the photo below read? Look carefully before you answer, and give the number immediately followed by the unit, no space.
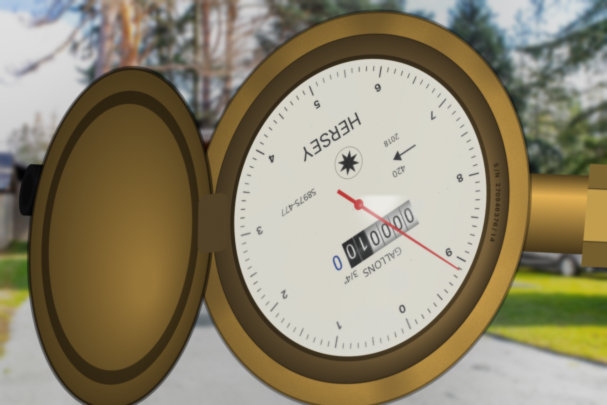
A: 99.1gal
